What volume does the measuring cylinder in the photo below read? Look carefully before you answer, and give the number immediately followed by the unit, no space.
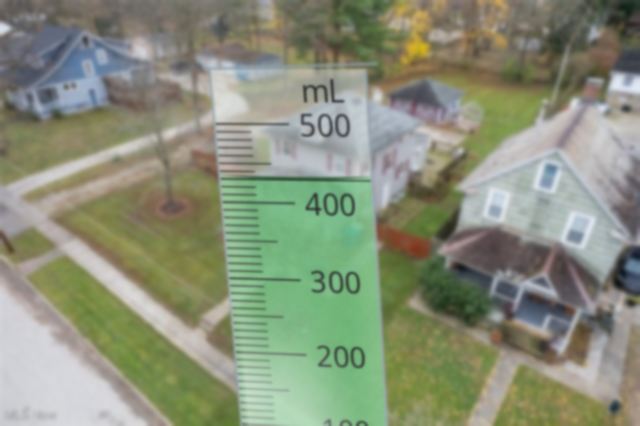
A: 430mL
